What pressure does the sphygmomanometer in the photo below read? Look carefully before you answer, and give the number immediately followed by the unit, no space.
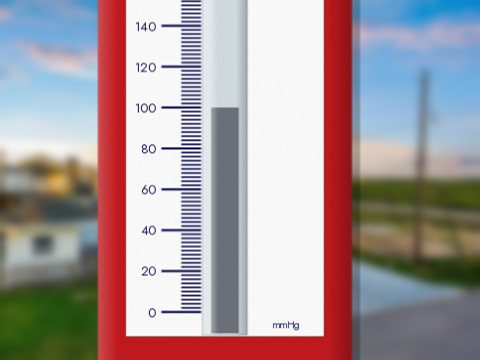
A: 100mmHg
